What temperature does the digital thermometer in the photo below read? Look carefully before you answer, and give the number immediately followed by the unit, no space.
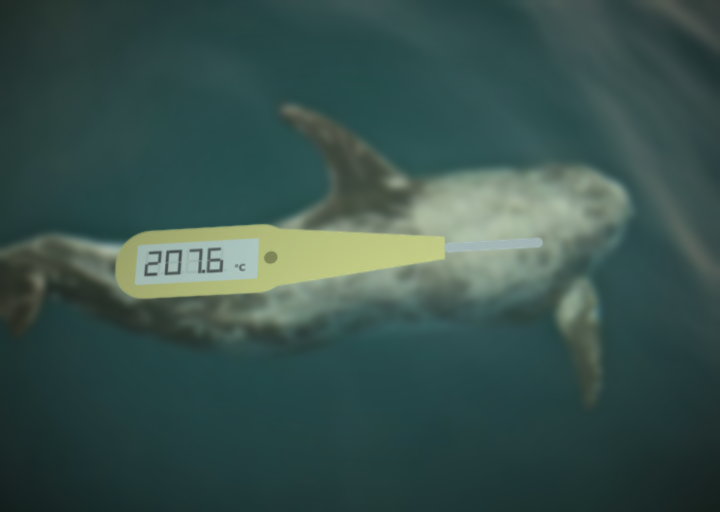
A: 207.6°C
